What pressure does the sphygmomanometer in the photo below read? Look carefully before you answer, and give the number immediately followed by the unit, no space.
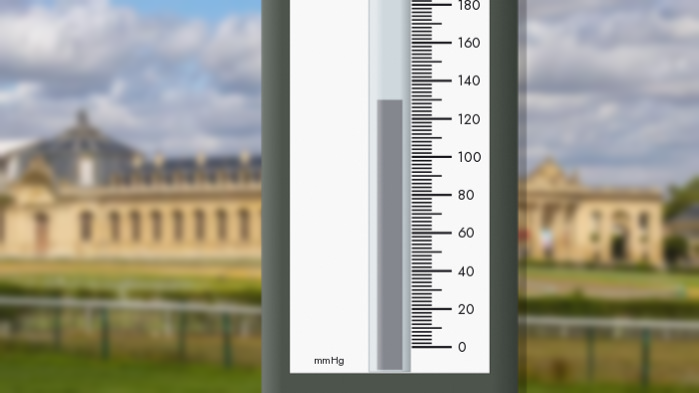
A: 130mmHg
